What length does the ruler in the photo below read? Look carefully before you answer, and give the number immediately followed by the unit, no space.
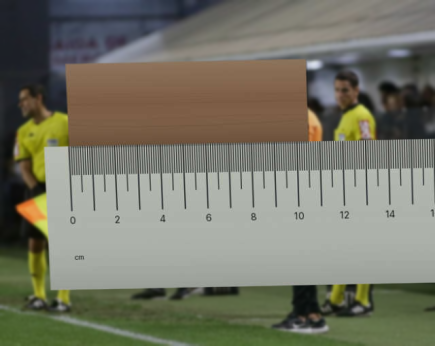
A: 10.5cm
